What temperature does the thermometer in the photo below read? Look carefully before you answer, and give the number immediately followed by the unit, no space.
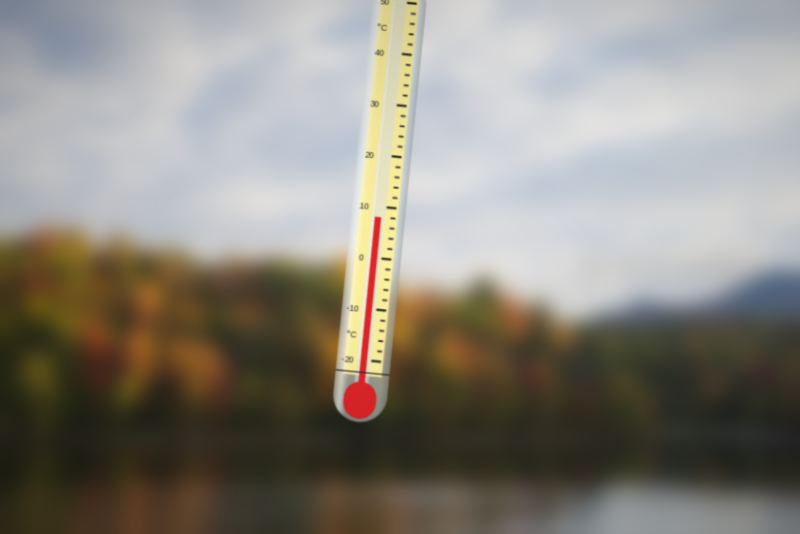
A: 8°C
